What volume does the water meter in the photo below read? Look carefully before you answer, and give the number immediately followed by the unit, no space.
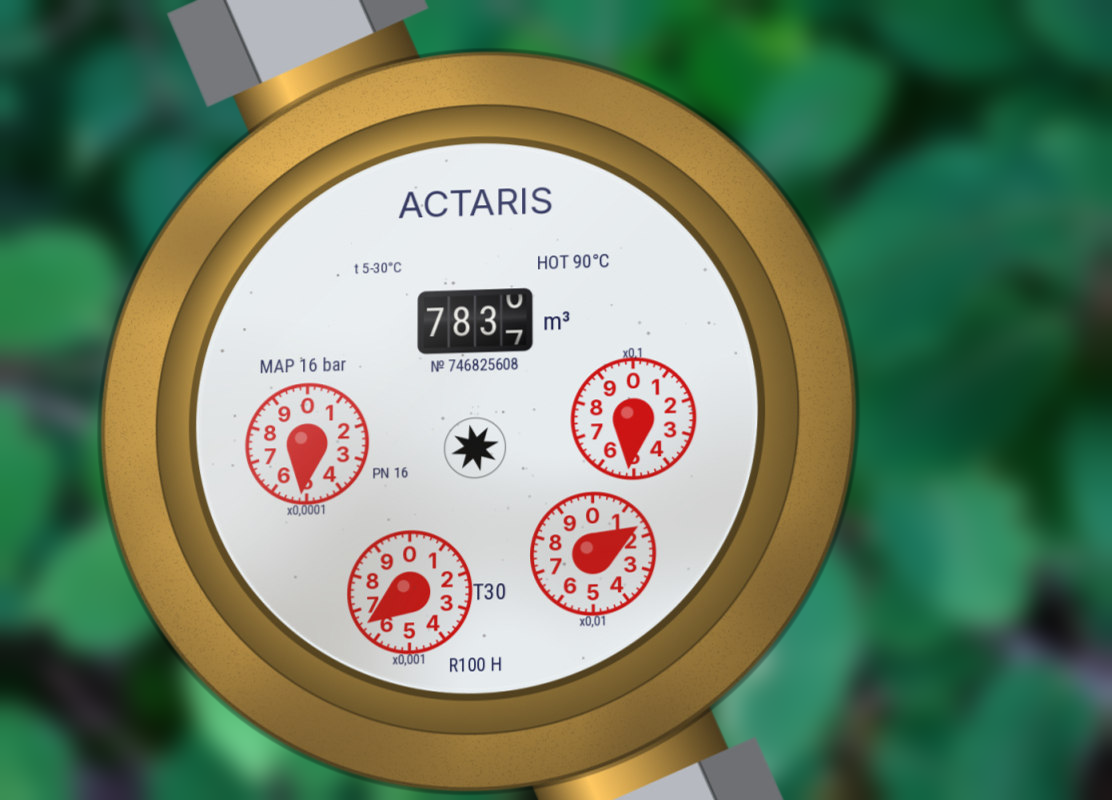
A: 7836.5165m³
